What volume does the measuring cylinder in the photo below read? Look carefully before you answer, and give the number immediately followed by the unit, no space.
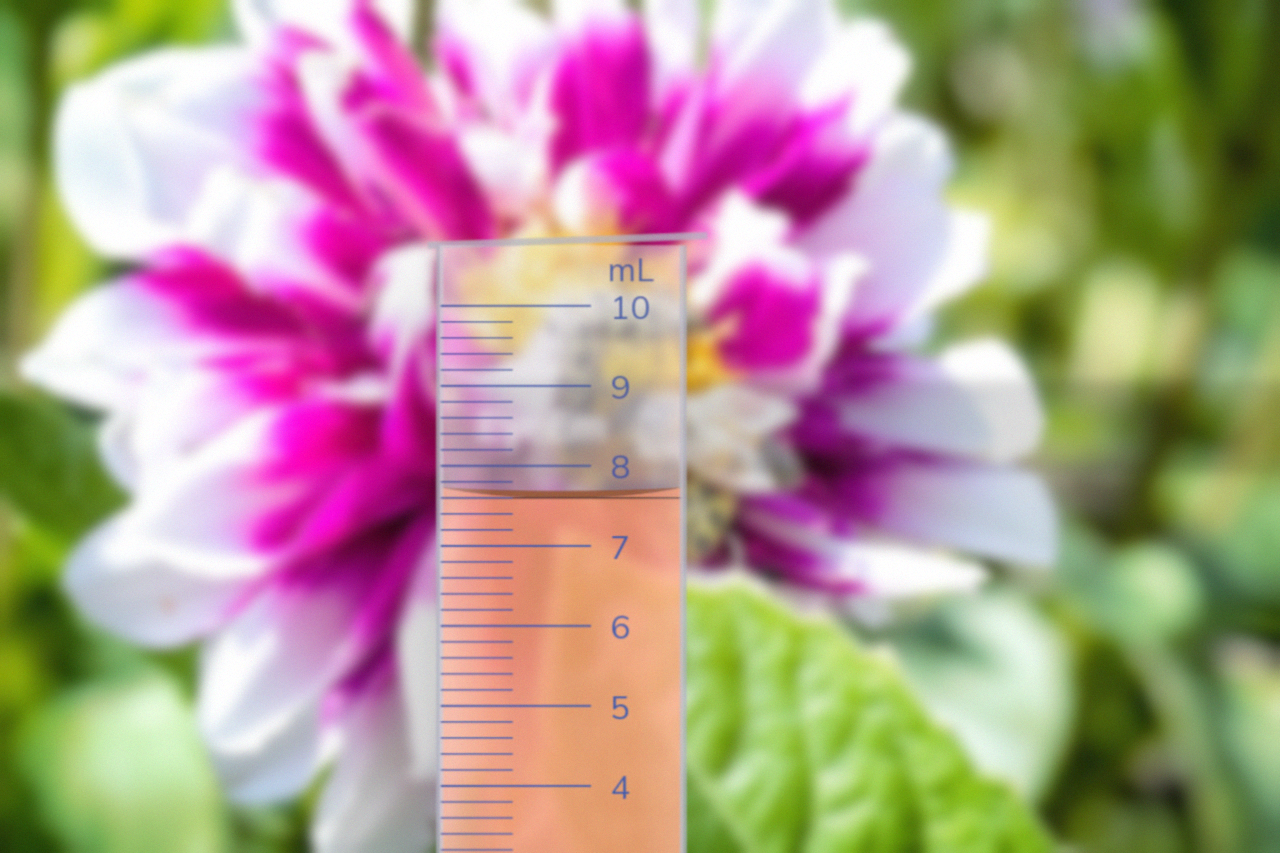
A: 7.6mL
